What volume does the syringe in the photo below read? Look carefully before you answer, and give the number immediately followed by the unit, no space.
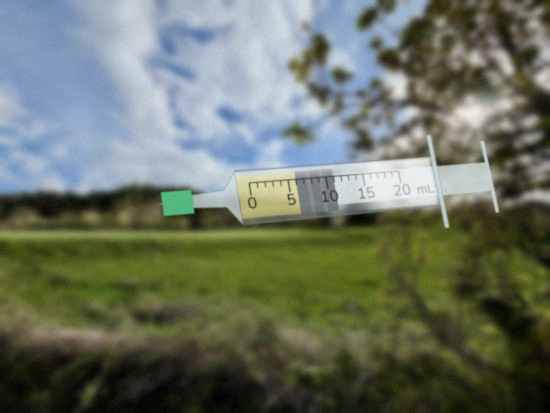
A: 6mL
